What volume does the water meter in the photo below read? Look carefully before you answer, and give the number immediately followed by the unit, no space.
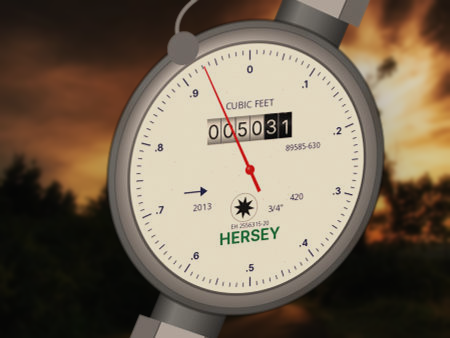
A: 5030.93ft³
